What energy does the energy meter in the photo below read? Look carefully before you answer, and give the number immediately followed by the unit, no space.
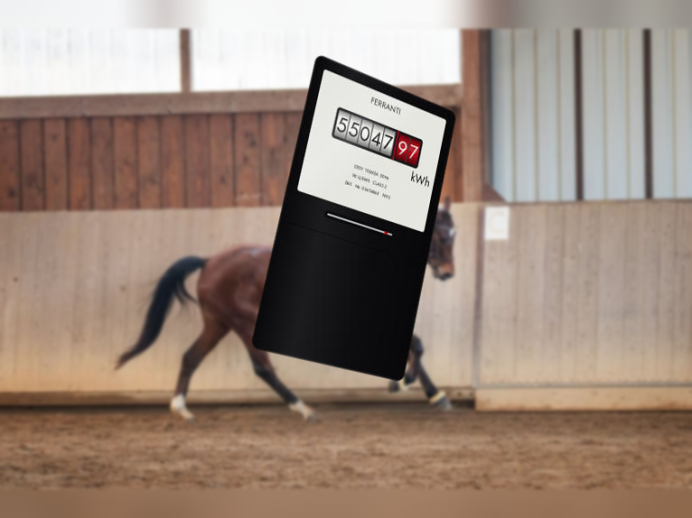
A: 55047.97kWh
